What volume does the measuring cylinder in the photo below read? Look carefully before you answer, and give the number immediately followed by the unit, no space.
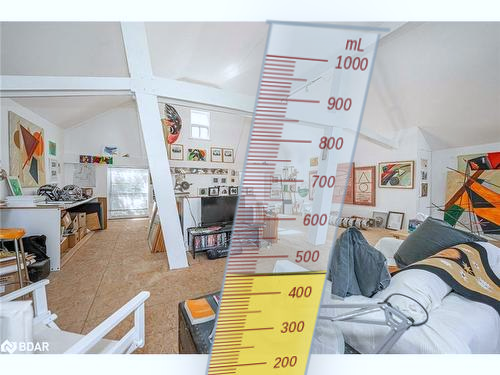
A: 450mL
